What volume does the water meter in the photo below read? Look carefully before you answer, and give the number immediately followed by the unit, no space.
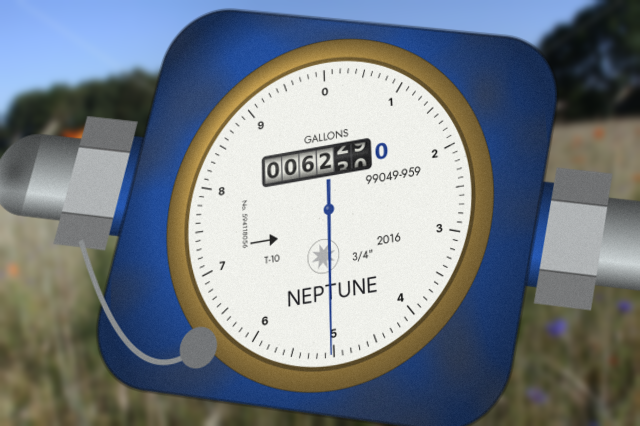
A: 62295.0gal
